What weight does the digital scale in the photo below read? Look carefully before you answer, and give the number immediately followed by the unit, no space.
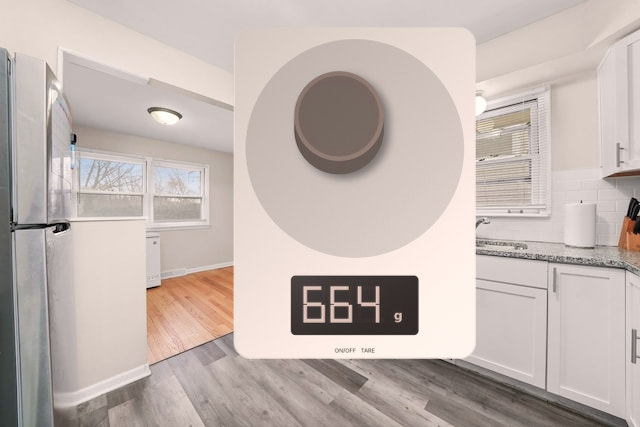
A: 664g
